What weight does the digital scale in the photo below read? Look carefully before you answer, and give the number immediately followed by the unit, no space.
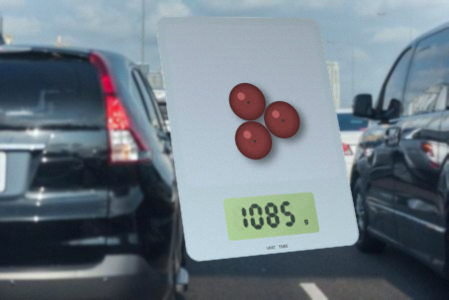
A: 1085g
